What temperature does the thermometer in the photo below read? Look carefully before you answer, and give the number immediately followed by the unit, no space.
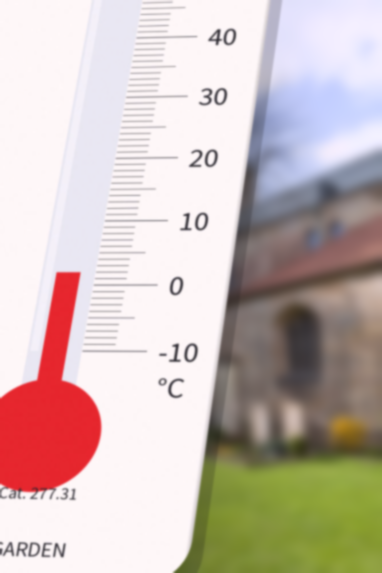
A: 2°C
